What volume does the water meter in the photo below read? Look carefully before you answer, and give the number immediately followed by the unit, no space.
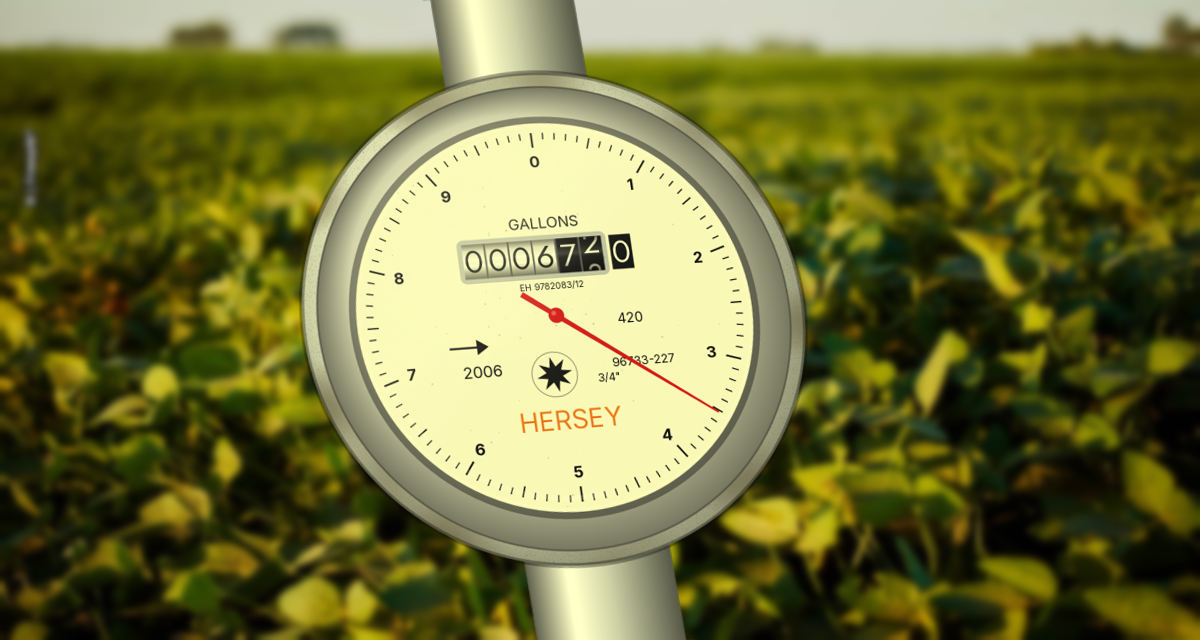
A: 6723.5gal
